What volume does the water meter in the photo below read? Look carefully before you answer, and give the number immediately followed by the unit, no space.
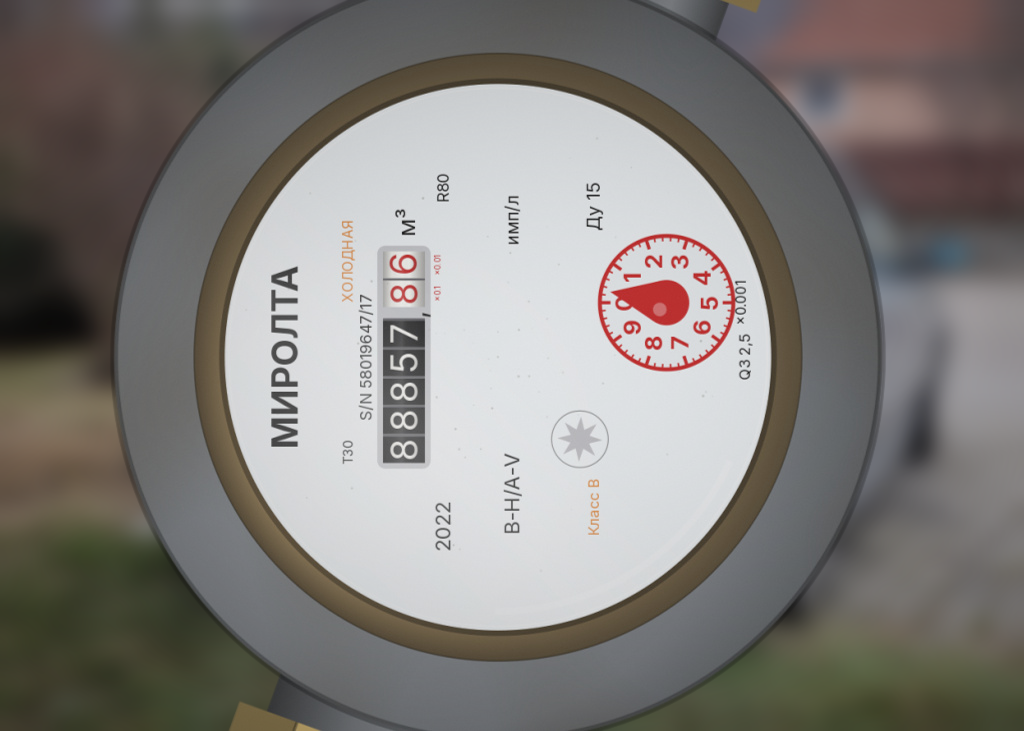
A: 88857.860m³
